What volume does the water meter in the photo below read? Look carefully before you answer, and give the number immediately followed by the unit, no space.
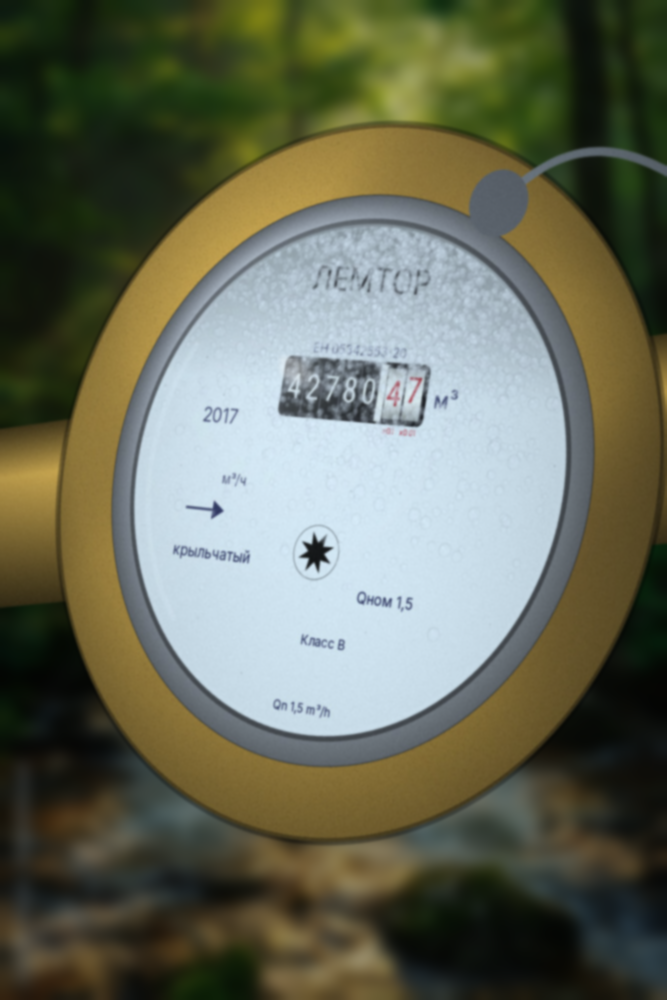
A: 42780.47m³
